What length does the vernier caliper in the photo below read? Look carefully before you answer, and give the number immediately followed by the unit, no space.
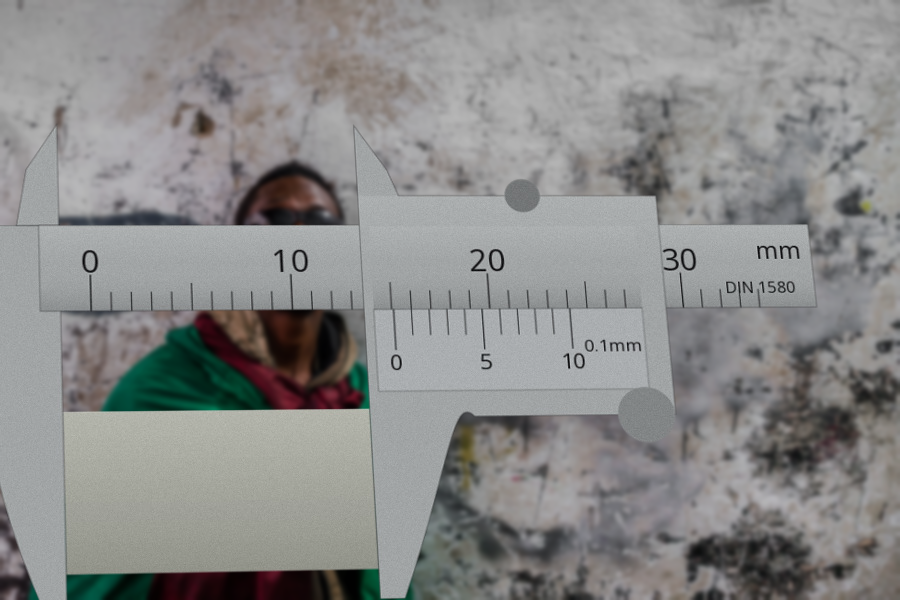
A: 15.1mm
